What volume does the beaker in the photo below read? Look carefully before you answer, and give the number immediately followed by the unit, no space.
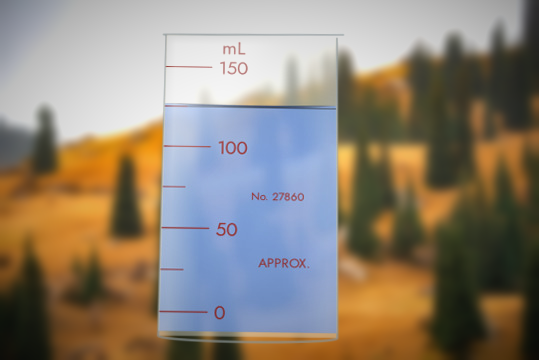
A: 125mL
